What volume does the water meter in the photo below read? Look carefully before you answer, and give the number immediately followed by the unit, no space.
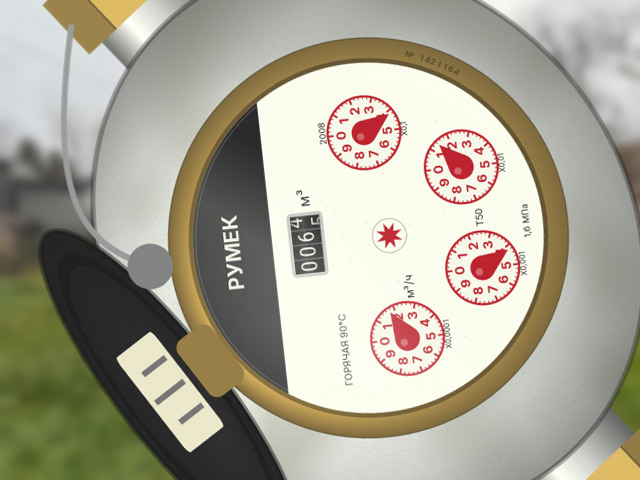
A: 64.4141m³
